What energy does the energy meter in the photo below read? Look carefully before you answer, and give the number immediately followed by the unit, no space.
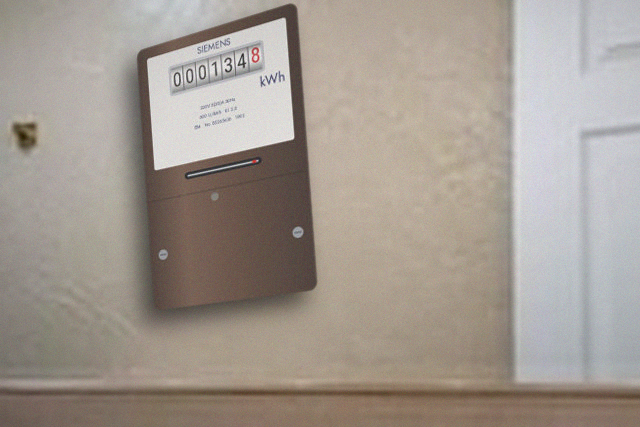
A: 134.8kWh
